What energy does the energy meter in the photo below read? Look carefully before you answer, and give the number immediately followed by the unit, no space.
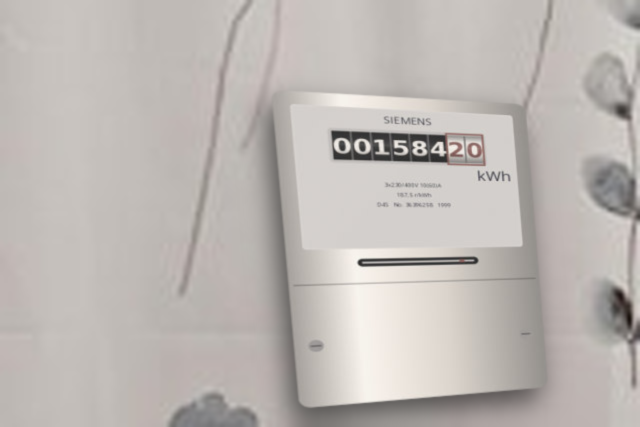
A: 1584.20kWh
